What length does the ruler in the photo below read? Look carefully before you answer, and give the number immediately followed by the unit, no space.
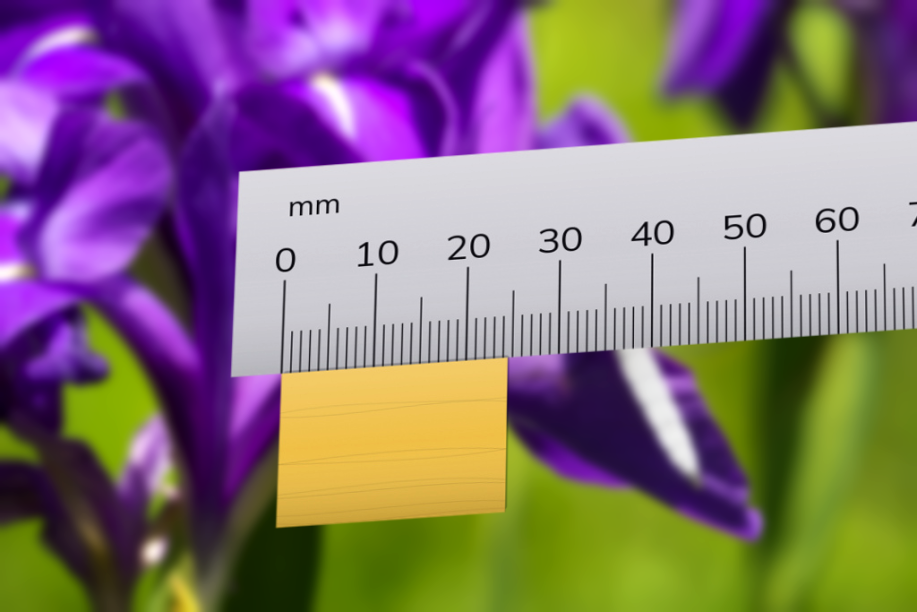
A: 24.5mm
